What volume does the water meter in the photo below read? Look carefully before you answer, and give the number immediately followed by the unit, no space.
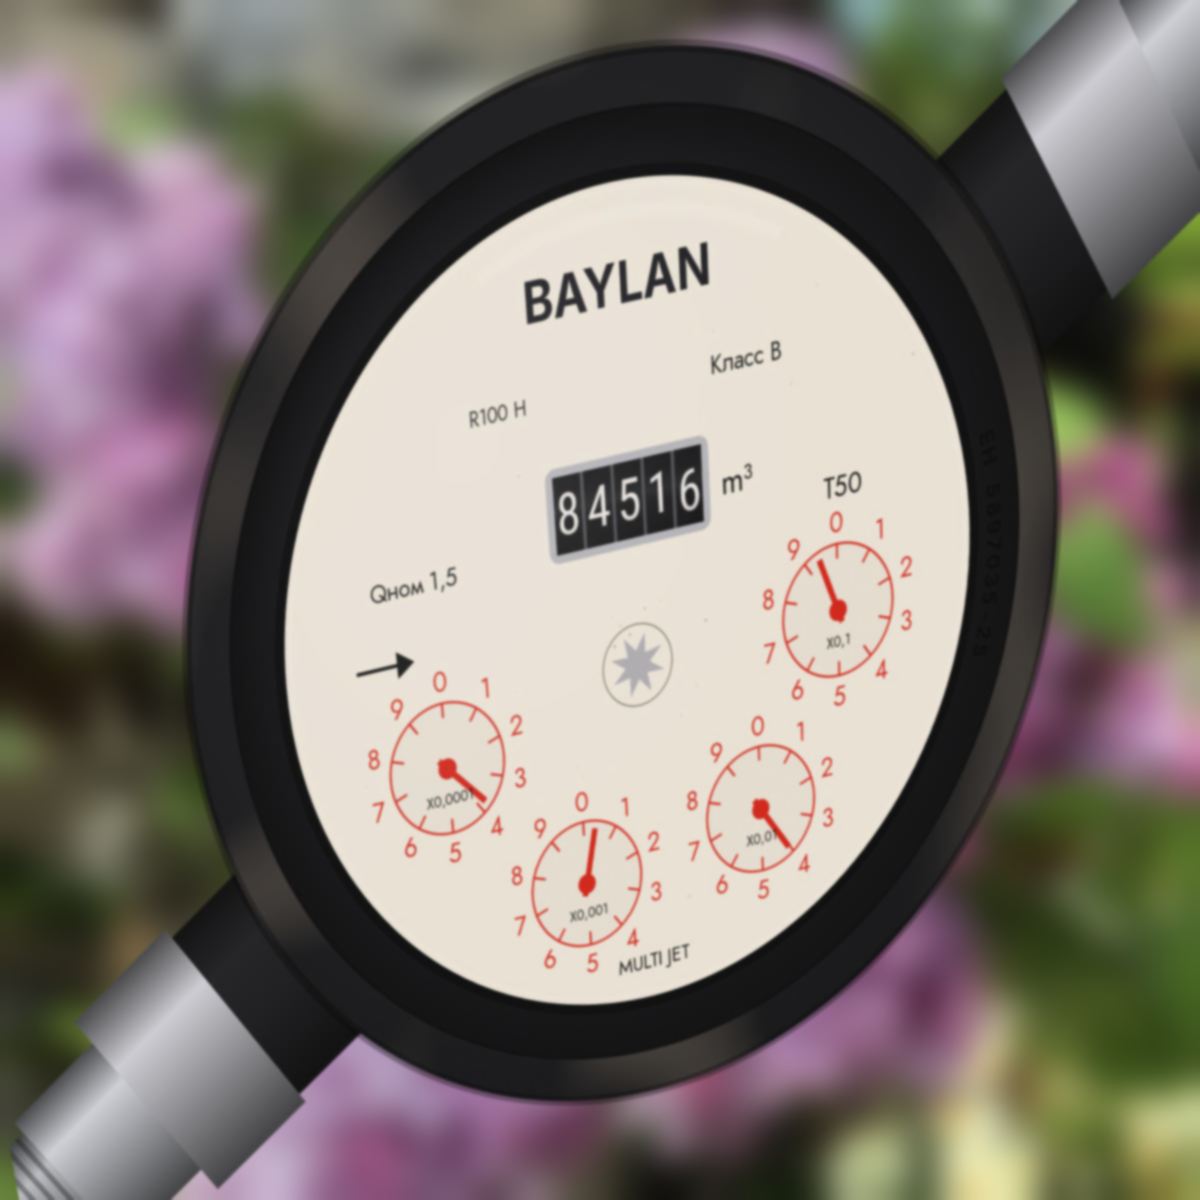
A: 84515.9403m³
